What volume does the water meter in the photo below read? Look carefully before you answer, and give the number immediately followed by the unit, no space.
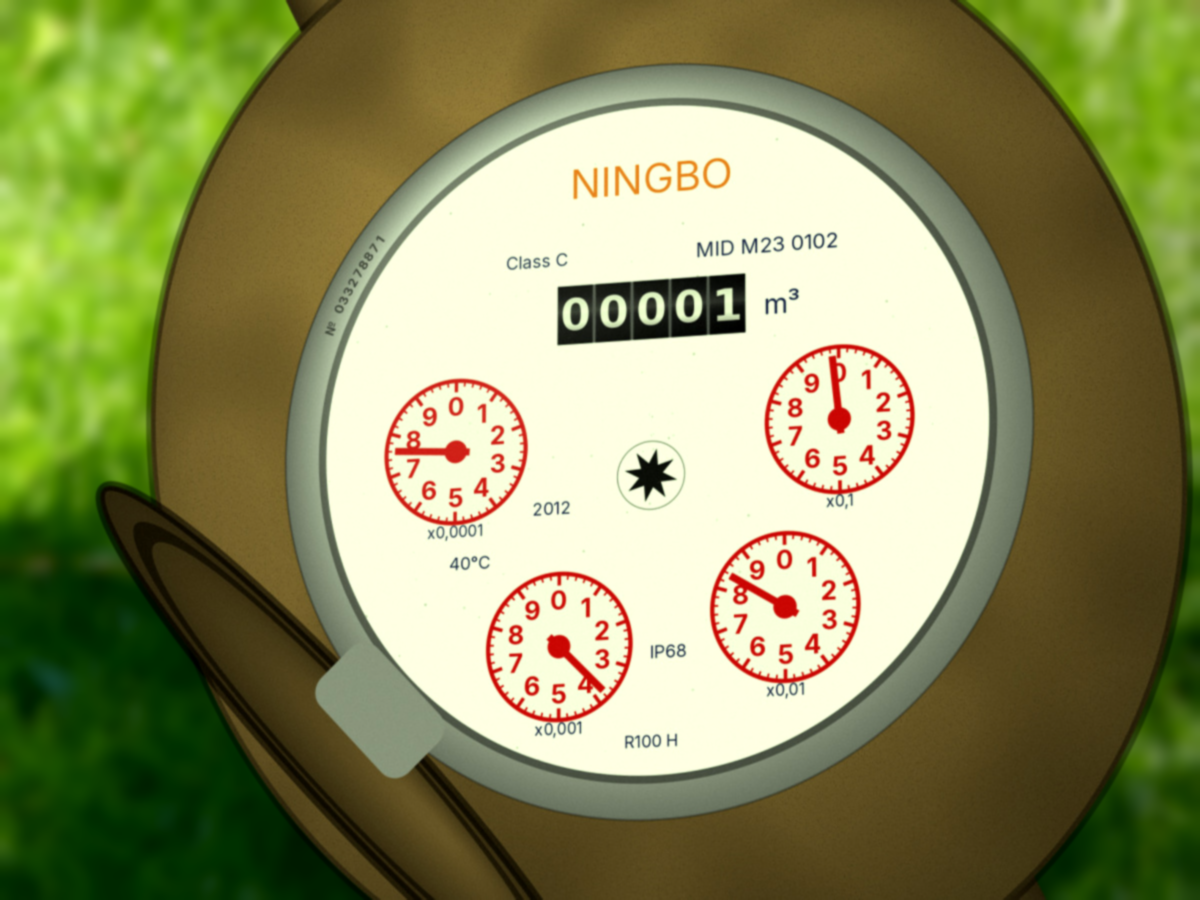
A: 0.9837m³
